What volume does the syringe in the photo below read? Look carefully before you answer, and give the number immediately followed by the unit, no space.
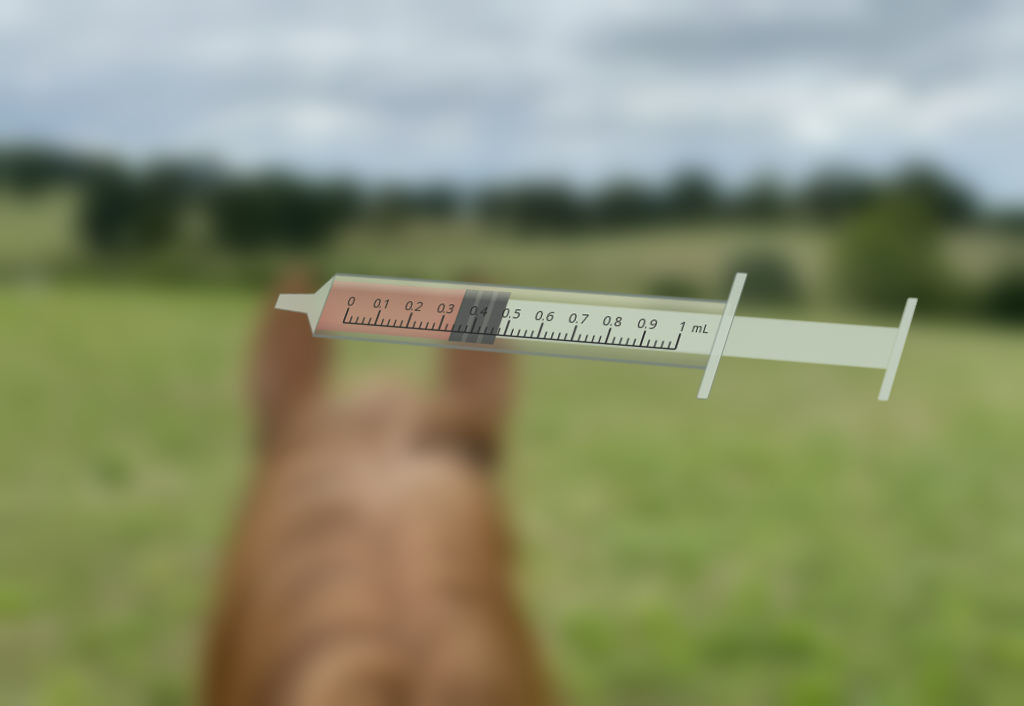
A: 0.34mL
